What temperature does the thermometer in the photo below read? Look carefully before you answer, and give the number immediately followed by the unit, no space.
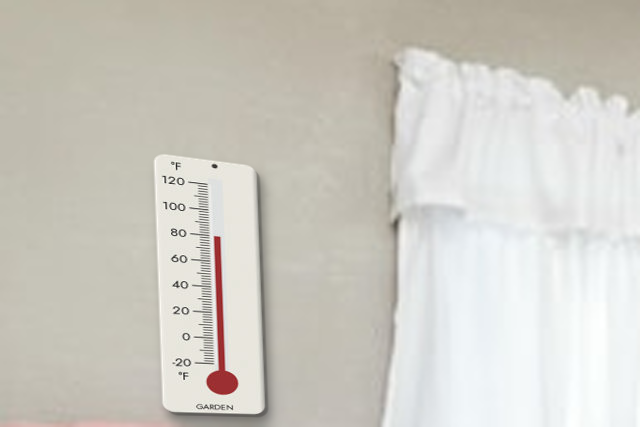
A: 80°F
